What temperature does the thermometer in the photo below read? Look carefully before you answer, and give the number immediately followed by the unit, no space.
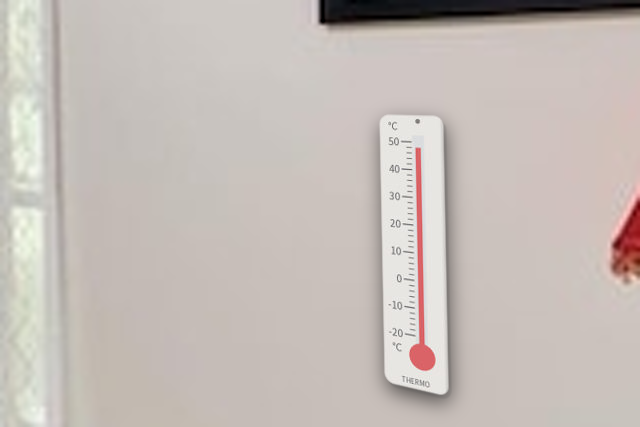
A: 48°C
